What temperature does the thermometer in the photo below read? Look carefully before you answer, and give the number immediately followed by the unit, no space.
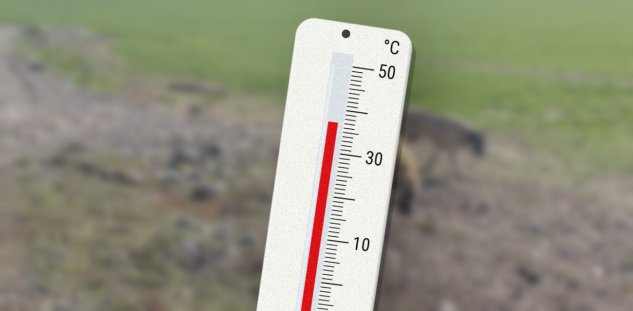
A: 37°C
